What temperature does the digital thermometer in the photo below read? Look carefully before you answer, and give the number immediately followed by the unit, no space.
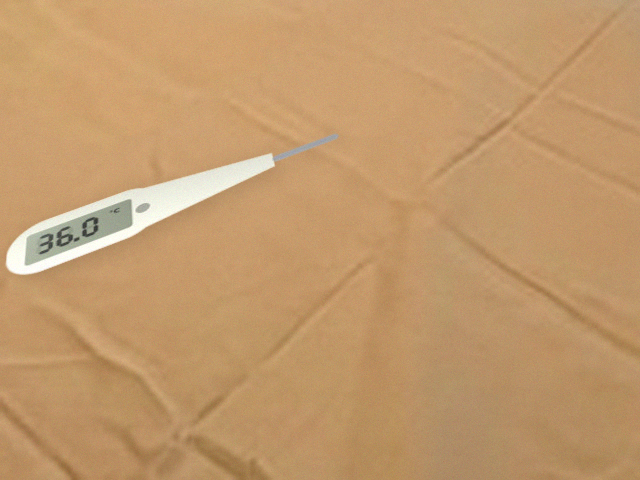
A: 36.0°C
